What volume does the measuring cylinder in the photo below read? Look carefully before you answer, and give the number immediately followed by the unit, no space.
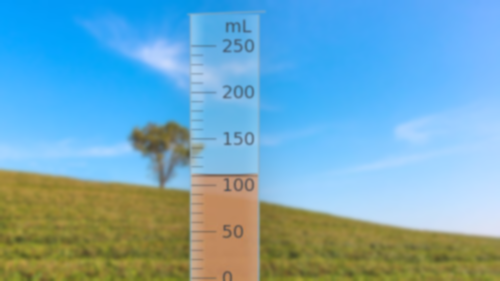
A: 110mL
